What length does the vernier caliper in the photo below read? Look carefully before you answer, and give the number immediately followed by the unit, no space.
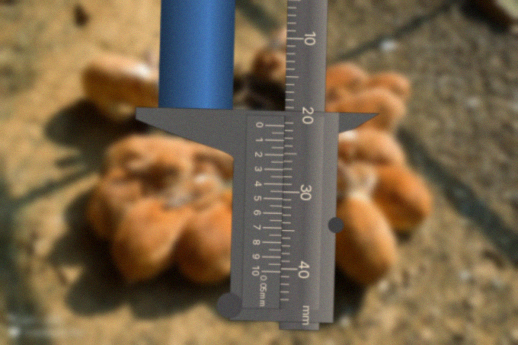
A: 21.4mm
